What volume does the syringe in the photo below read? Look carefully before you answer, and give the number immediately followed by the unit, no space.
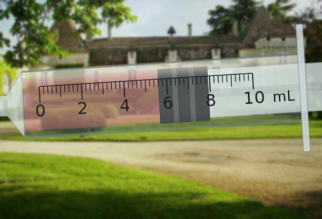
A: 5.6mL
